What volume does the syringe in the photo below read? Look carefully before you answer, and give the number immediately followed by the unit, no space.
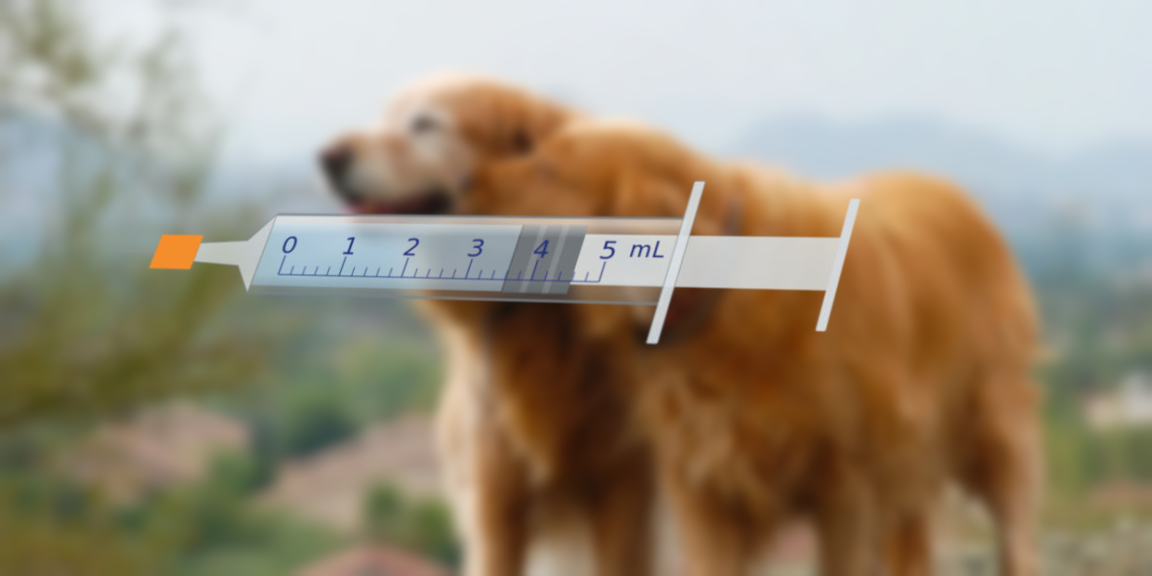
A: 3.6mL
